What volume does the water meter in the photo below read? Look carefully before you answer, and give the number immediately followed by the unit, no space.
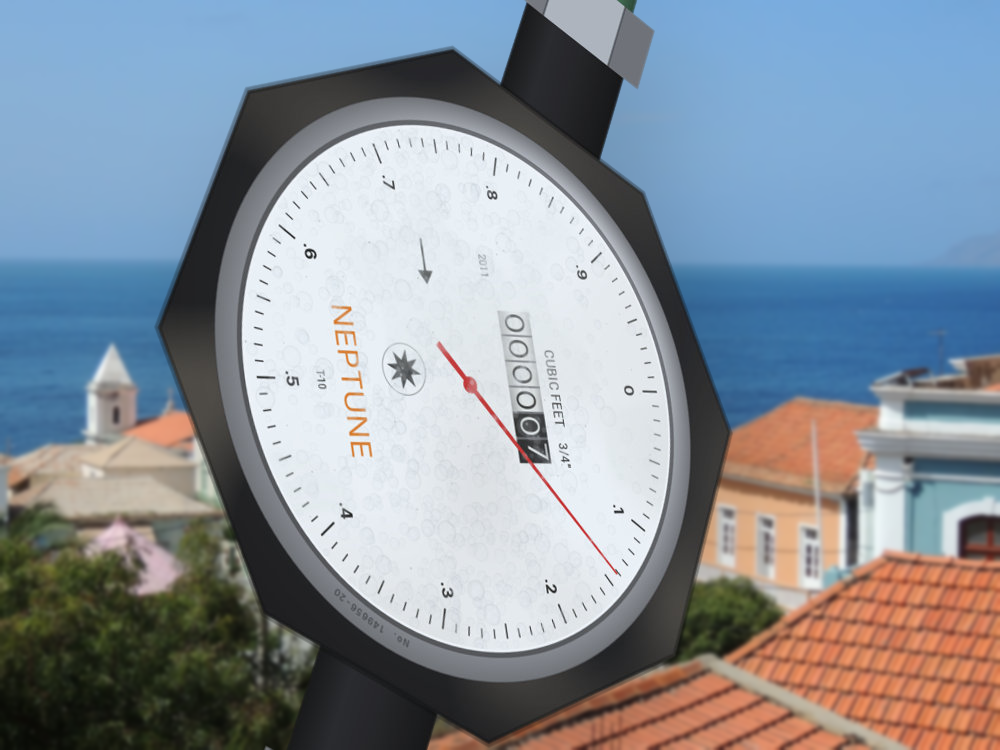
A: 7.14ft³
